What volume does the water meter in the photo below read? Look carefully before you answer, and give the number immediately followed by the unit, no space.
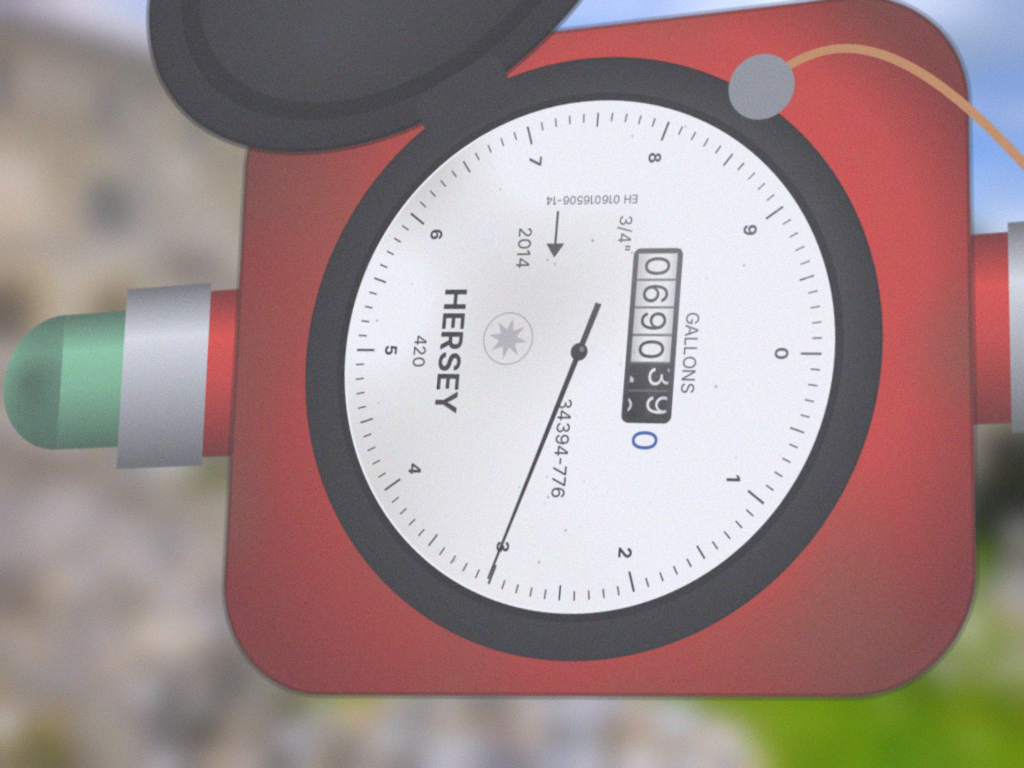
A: 690393.0gal
